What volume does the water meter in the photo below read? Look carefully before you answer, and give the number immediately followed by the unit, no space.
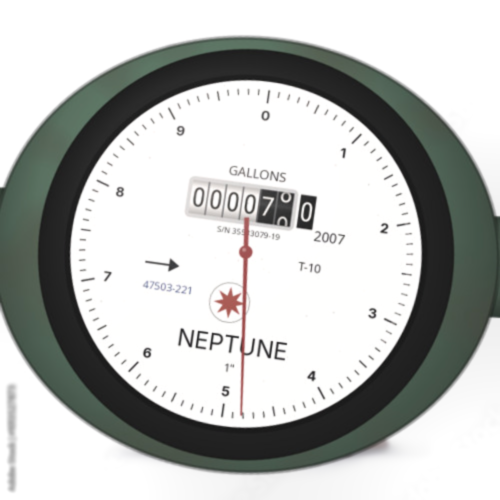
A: 784.8gal
